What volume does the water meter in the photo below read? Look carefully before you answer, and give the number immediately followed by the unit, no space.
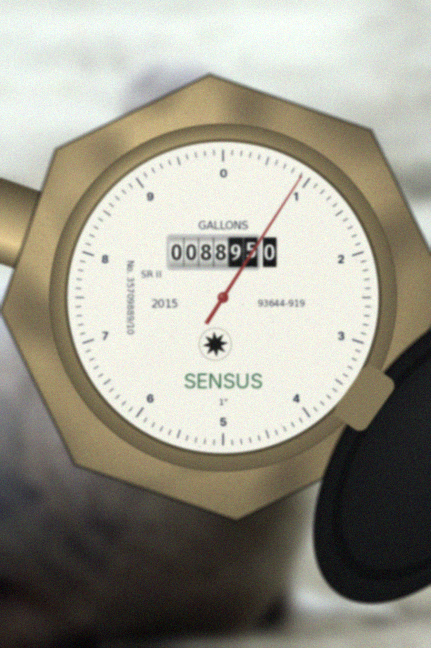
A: 88950.9gal
